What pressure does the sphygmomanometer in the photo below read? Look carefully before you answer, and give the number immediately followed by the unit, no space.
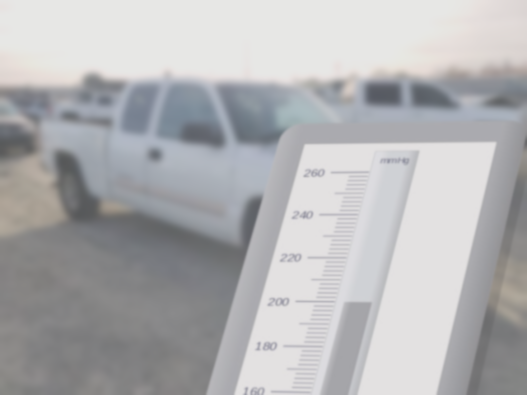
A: 200mmHg
